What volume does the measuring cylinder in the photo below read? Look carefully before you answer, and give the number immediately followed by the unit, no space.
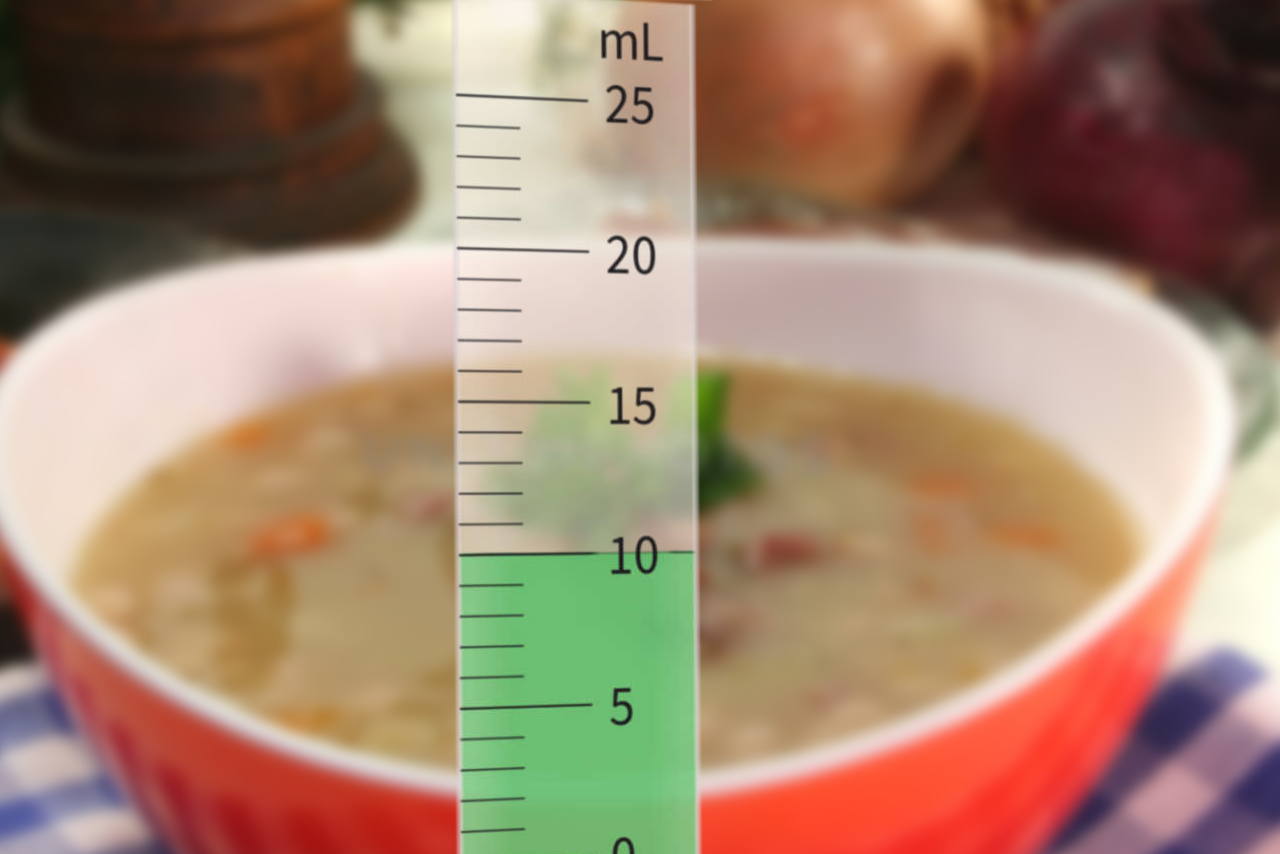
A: 10mL
